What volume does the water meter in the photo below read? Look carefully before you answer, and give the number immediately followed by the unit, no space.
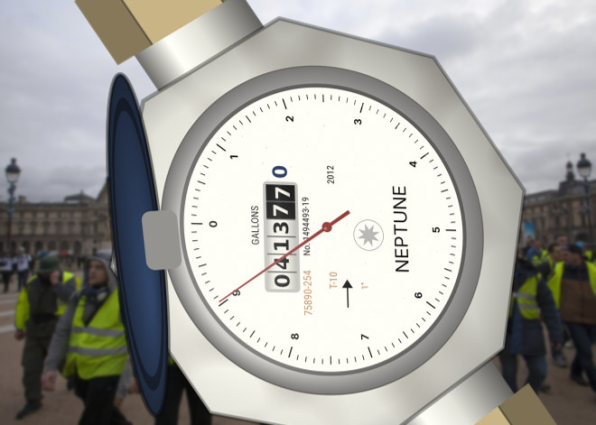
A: 413769.0gal
